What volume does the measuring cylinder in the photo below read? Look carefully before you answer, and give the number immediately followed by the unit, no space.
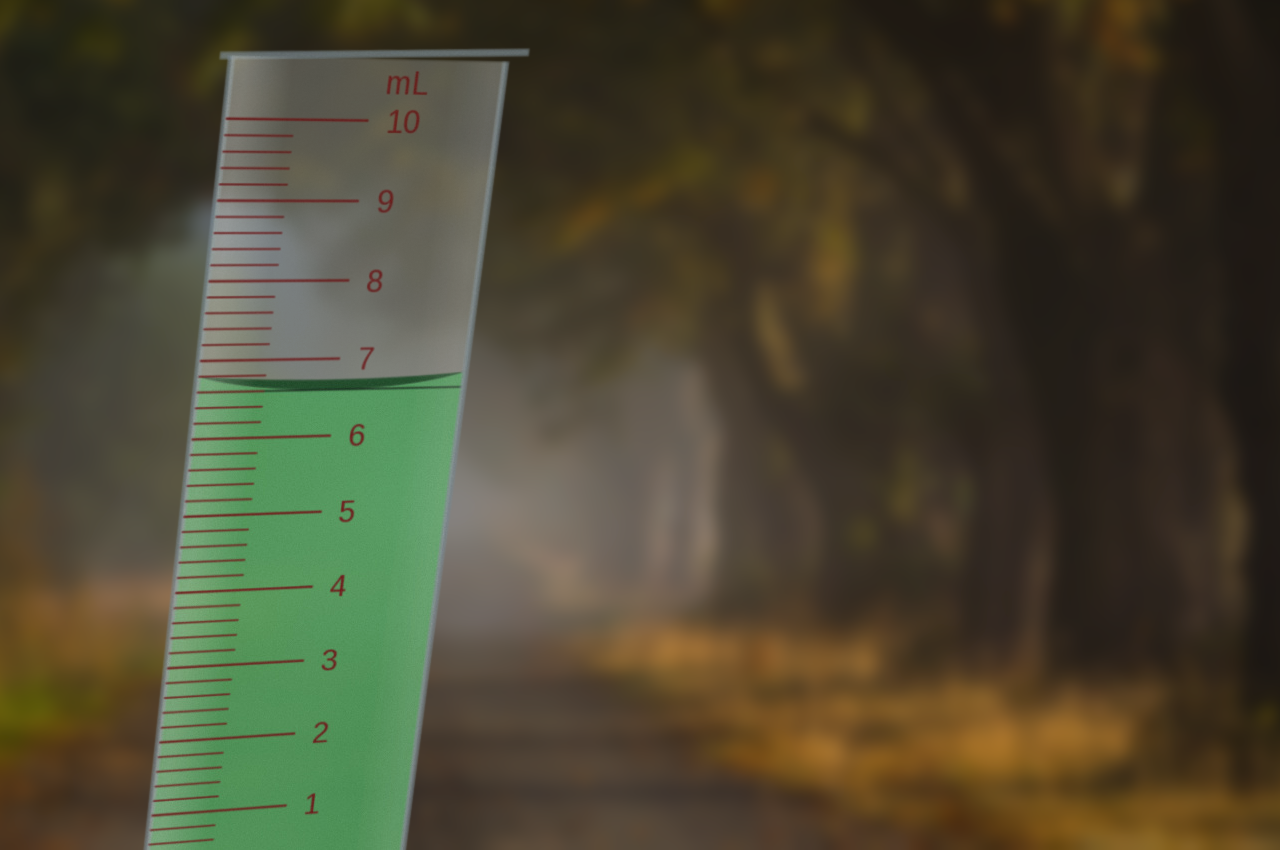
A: 6.6mL
